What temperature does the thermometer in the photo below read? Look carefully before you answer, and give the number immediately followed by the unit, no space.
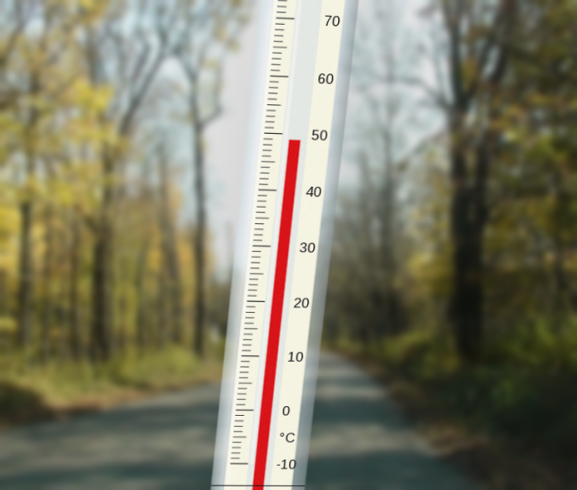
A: 49°C
